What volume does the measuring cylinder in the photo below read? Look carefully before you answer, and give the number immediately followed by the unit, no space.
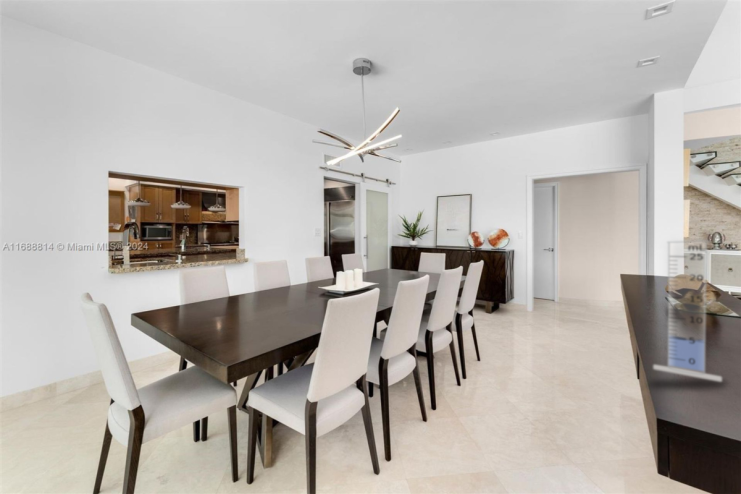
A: 5mL
